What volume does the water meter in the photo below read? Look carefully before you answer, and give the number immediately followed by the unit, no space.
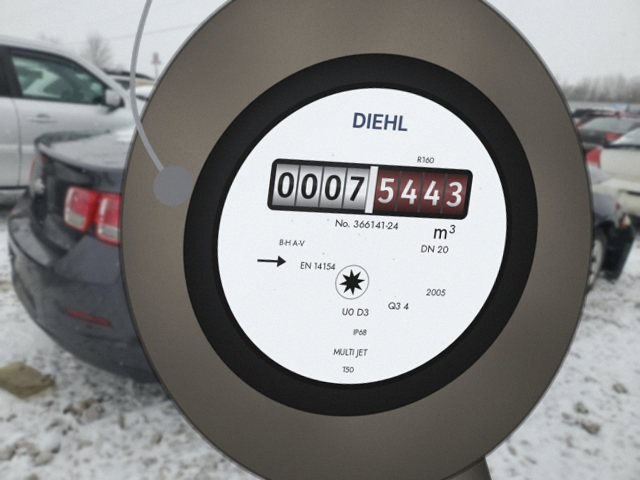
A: 7.5443m³
